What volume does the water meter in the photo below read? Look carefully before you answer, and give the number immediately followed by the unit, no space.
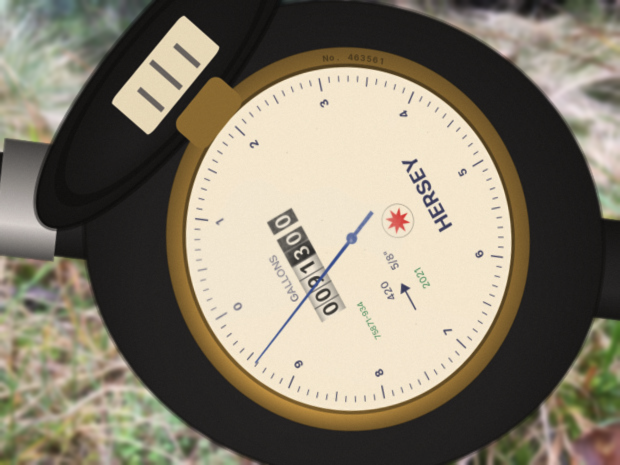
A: 91299.4gal
